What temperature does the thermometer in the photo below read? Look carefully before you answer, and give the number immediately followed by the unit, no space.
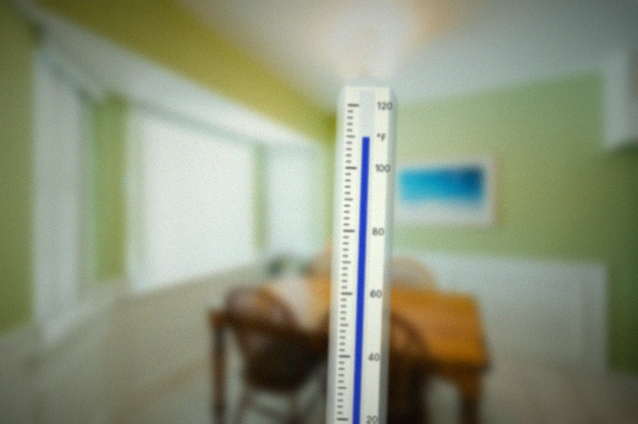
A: 110°F
